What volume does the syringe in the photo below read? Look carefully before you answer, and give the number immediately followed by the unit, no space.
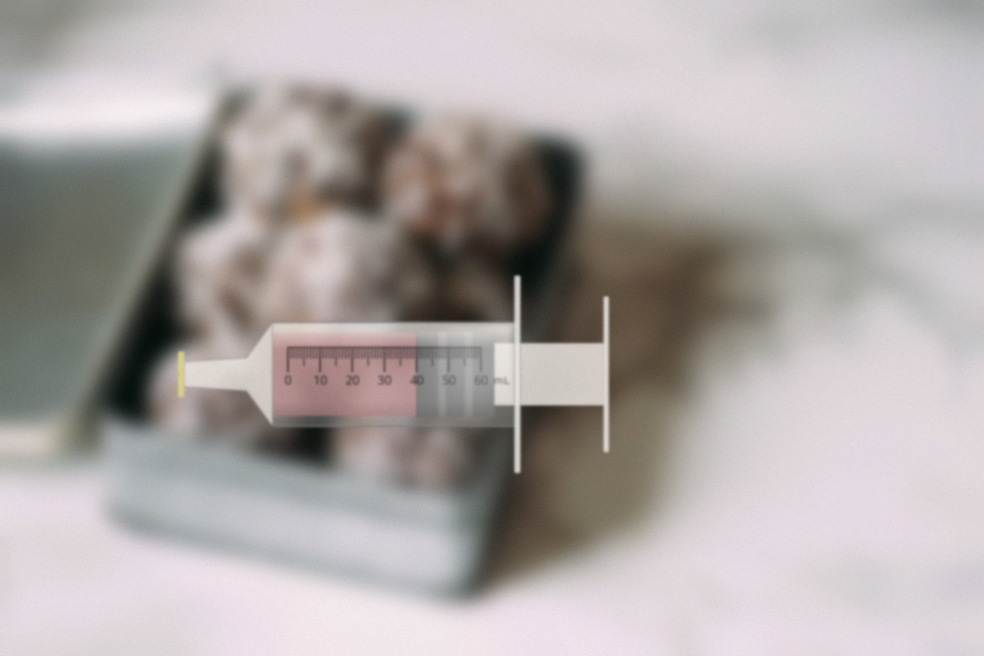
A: 40mL
